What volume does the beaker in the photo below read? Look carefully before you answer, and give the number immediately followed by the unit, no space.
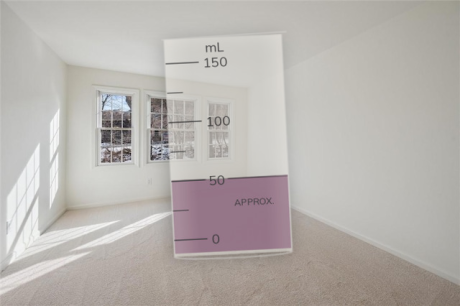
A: 50mL
